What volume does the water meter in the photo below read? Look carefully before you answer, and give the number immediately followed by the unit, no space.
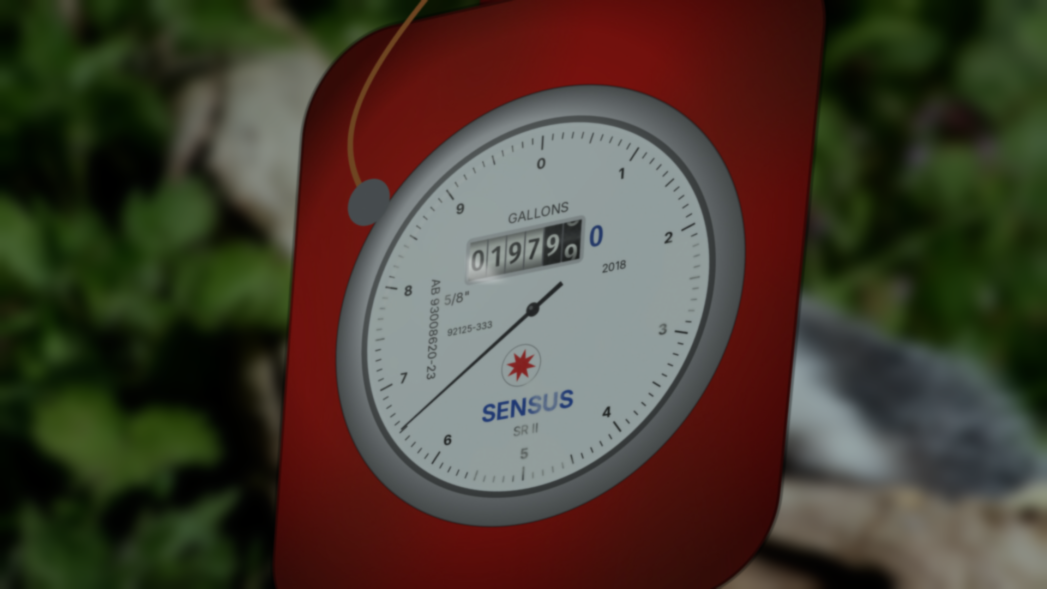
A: 197986.5gal
